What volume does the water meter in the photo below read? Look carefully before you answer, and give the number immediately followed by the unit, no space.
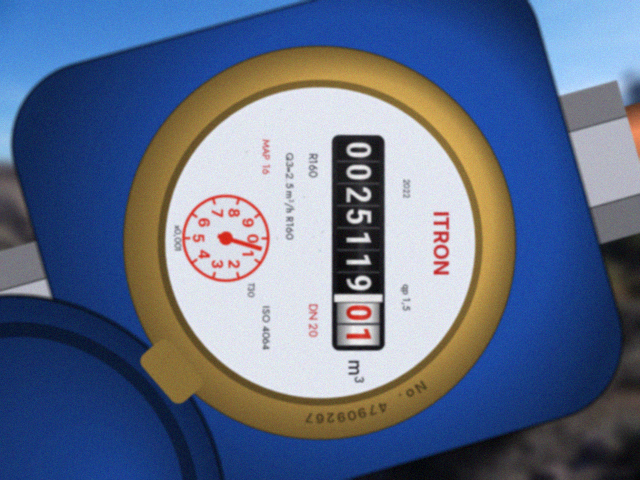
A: 25119.010m³
